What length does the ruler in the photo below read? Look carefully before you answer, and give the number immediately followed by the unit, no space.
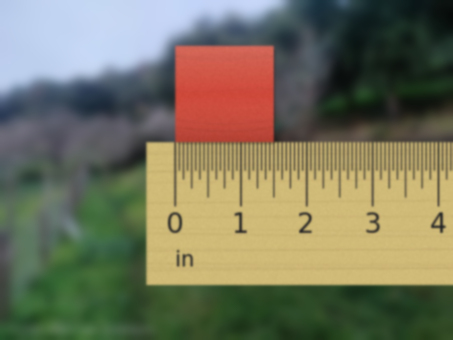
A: 1.5in
